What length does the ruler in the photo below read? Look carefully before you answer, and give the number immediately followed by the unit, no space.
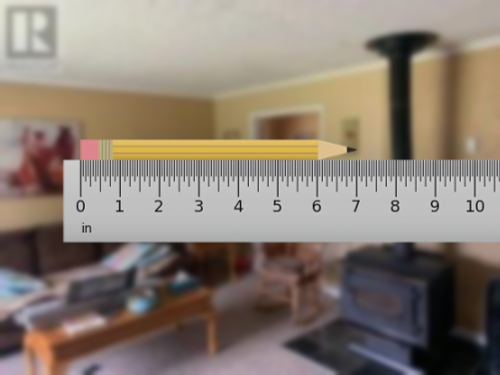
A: 7in
